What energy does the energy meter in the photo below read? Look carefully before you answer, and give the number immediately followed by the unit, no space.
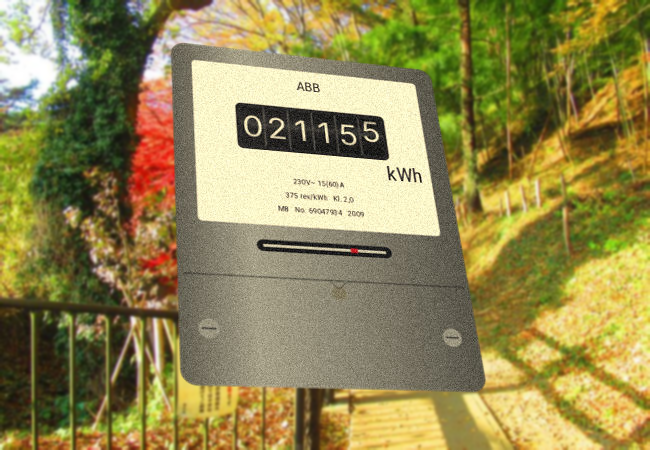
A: 21155kWh
